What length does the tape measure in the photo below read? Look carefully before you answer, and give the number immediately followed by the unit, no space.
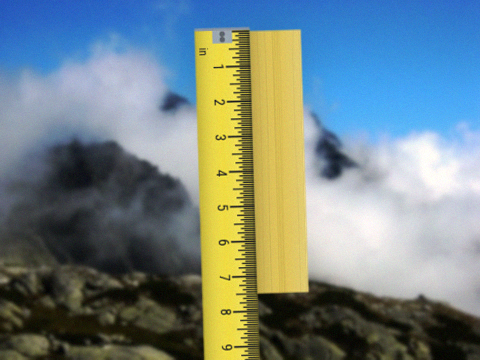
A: 7.5in
